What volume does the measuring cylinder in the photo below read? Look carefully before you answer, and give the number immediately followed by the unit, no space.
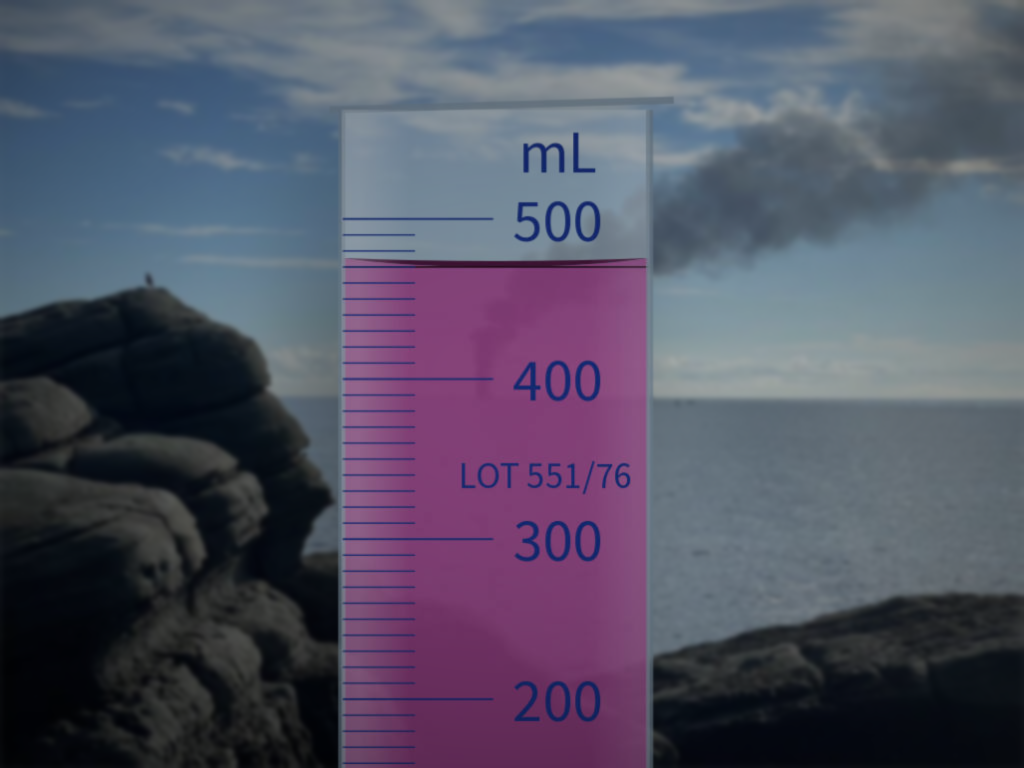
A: 470mL
